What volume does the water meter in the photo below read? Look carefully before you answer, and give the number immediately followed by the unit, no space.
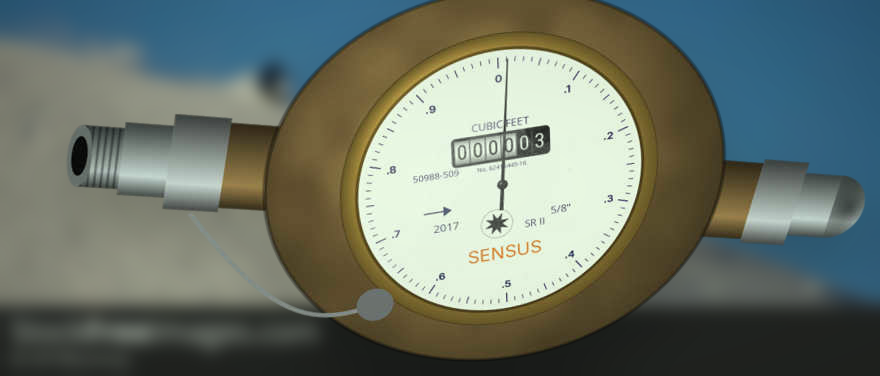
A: 3.01ft³
